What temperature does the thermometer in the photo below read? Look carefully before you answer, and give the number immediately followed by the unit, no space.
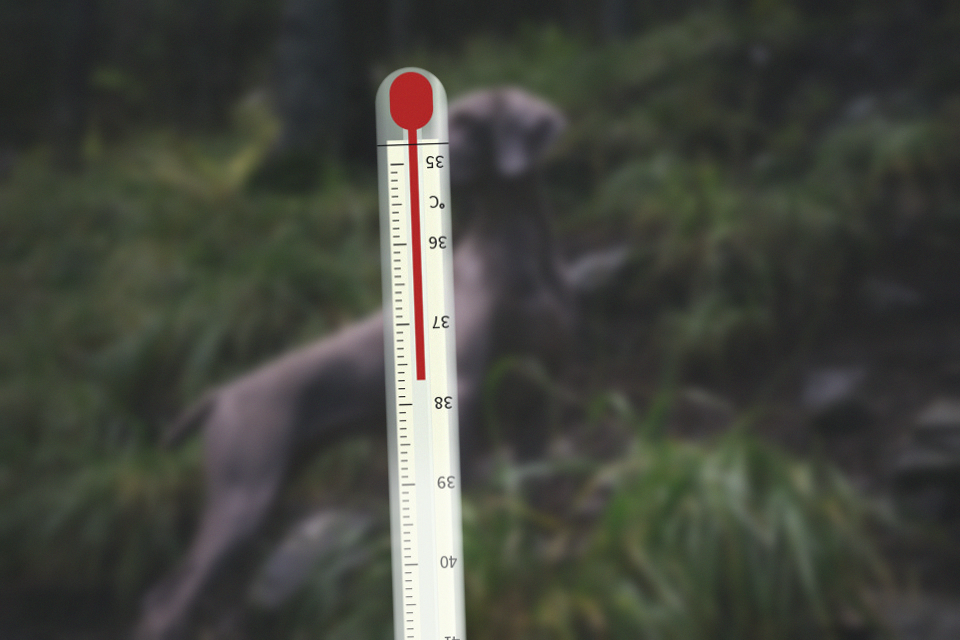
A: 37.7°C
